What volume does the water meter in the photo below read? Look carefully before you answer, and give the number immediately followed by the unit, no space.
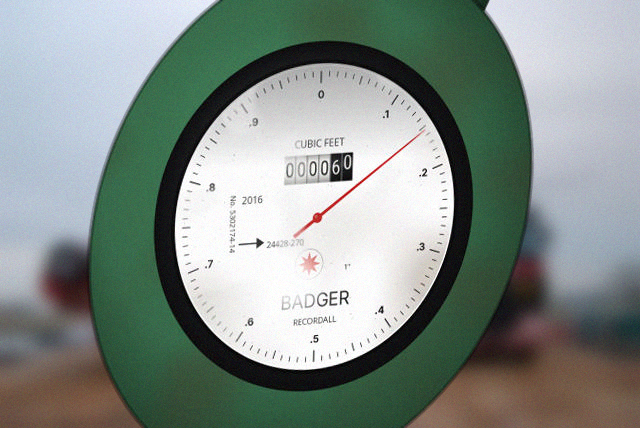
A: 60.15ft³
